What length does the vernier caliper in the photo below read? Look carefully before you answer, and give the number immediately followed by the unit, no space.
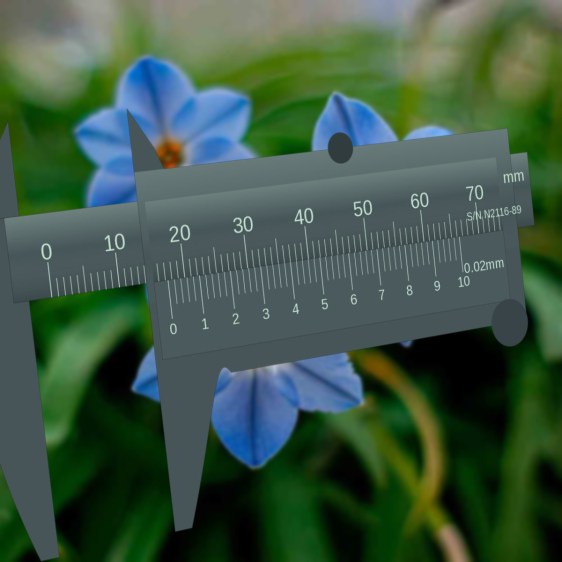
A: 17.4mm
